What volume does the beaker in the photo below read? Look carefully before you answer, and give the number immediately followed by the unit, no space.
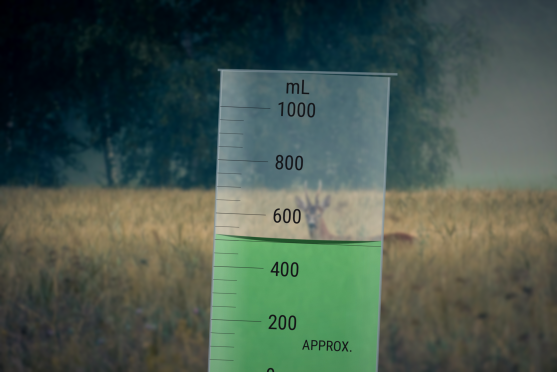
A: 500mL
